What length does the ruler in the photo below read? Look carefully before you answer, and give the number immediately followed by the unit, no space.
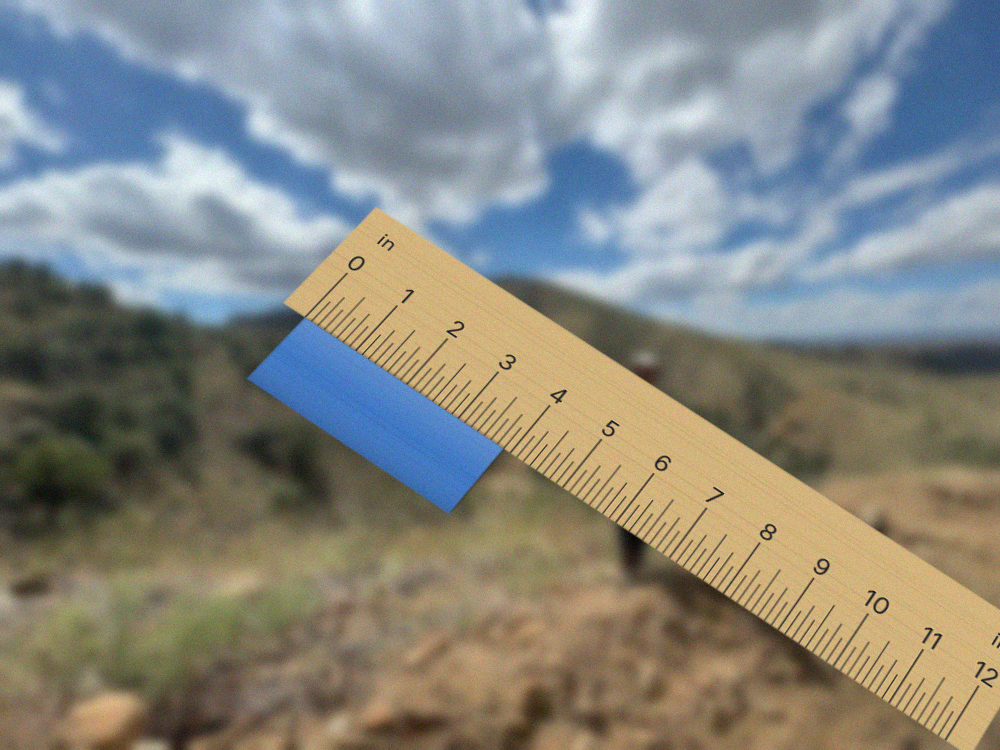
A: 3.875in
